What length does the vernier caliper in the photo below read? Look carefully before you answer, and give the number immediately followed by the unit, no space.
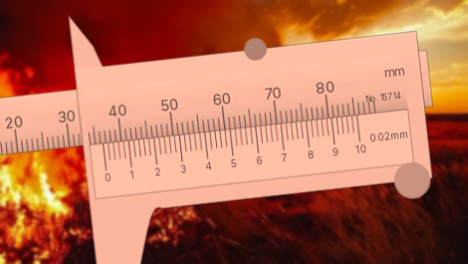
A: 36.5mm
